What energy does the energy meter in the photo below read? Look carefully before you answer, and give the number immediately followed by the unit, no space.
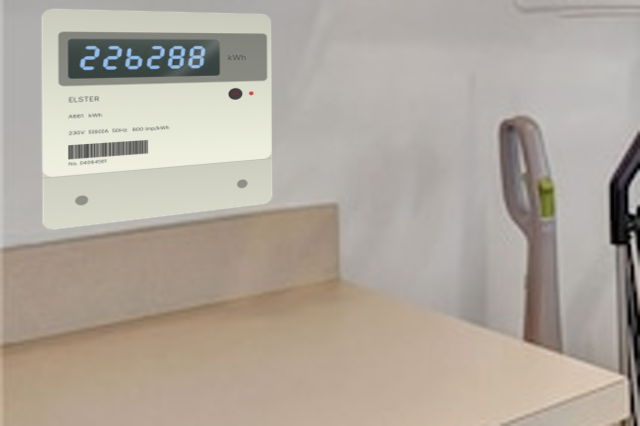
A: 226288kWh
